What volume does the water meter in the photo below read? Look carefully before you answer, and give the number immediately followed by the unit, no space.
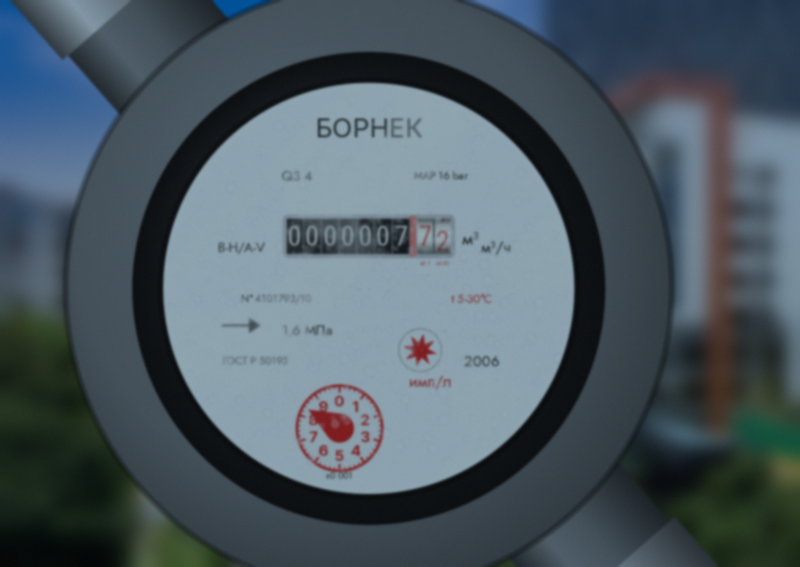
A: 7.718m³
